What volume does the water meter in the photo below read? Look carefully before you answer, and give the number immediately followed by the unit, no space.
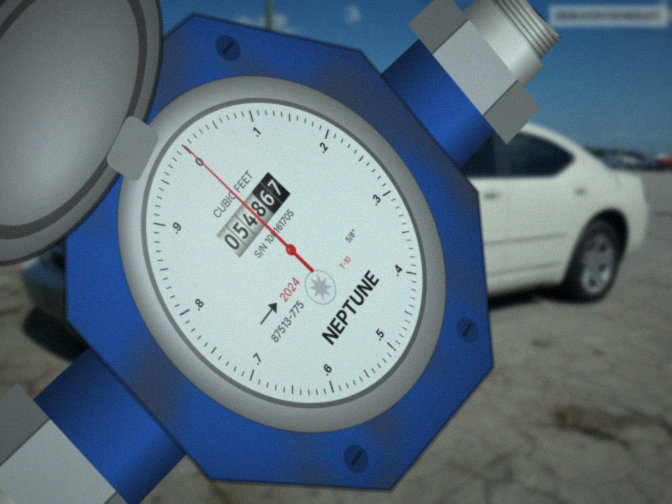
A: 54867.00ft³
